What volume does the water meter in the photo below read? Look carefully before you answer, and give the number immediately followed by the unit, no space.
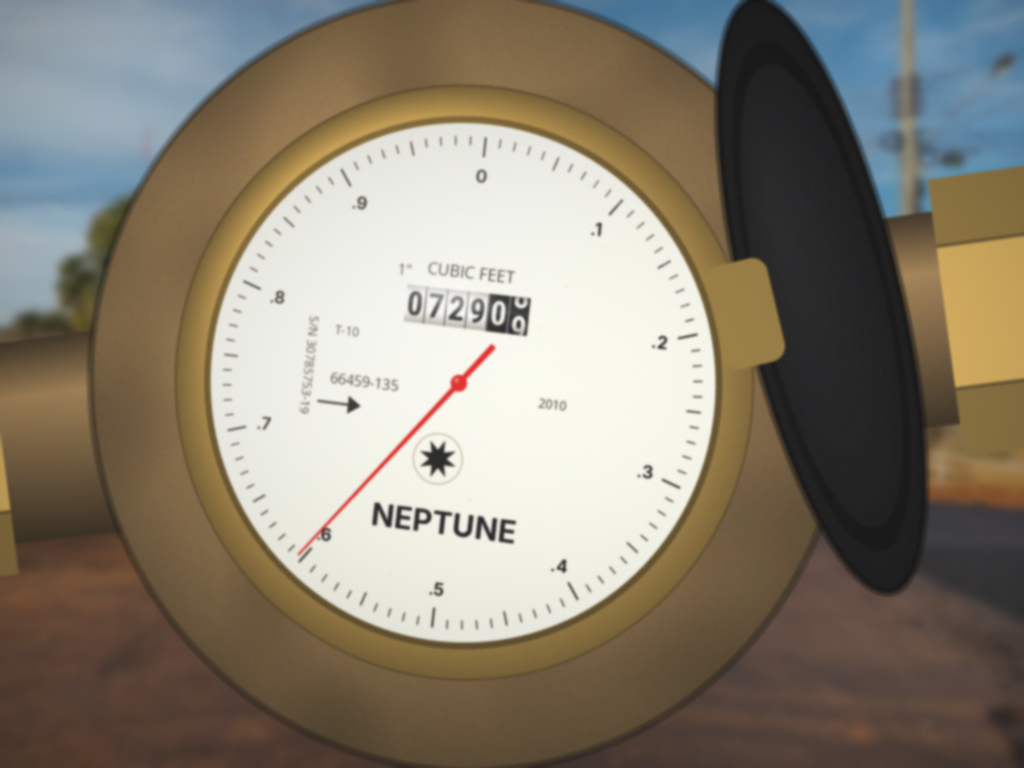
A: 72908.60ft³
